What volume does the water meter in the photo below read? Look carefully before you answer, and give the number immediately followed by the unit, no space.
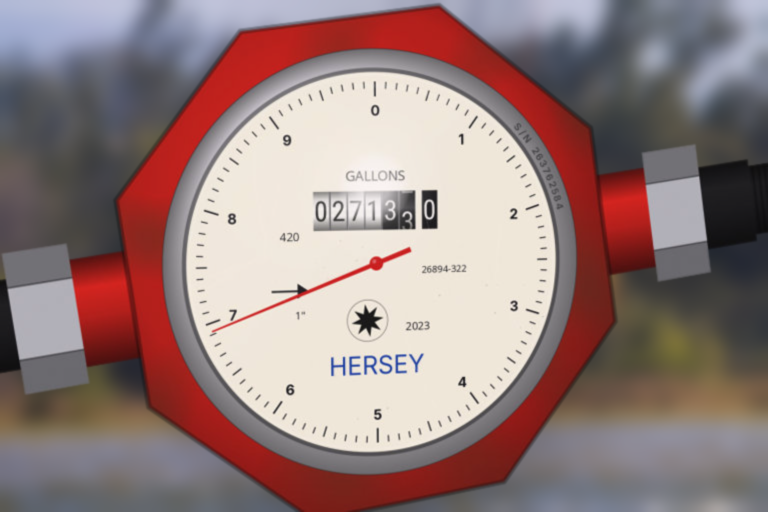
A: 271326.9gal
